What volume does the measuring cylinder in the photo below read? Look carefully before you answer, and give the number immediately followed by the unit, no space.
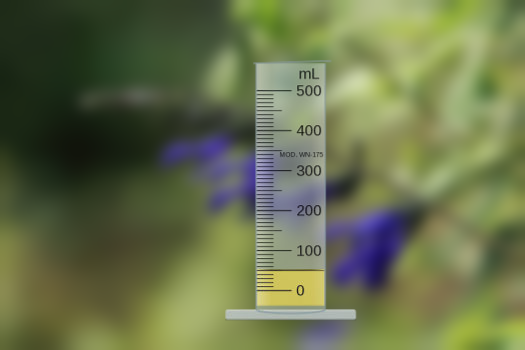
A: 50mL
